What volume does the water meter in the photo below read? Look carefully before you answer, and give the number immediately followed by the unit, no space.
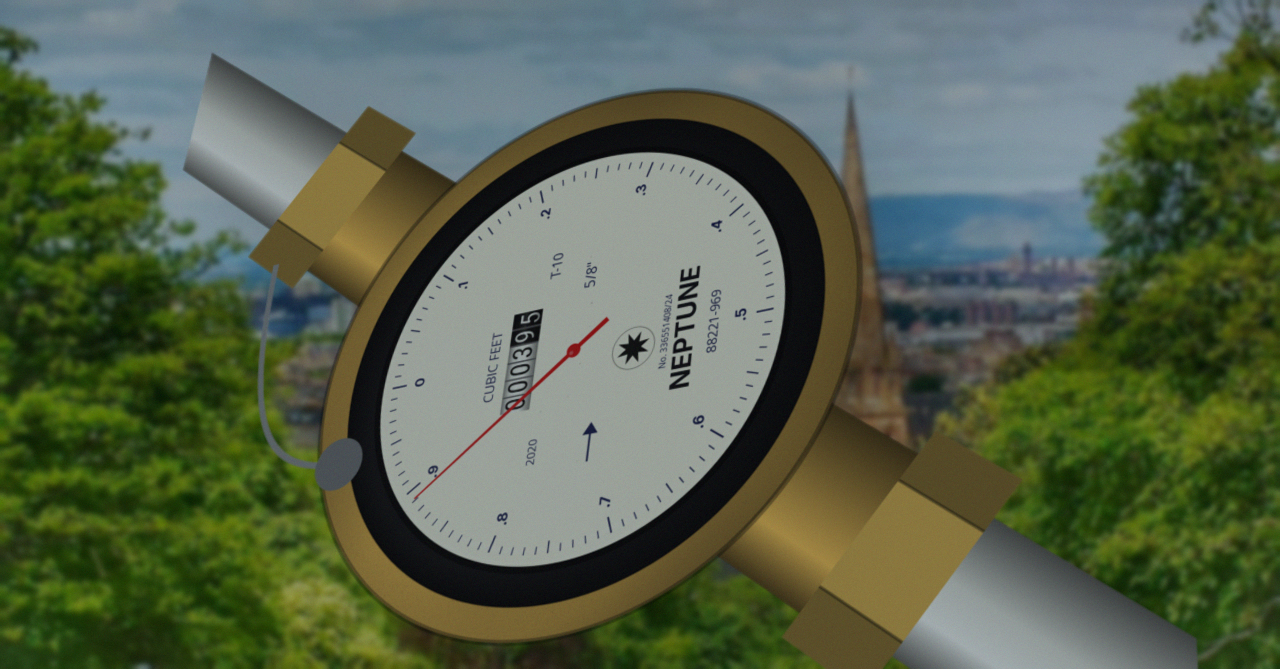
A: 394.89ft³
